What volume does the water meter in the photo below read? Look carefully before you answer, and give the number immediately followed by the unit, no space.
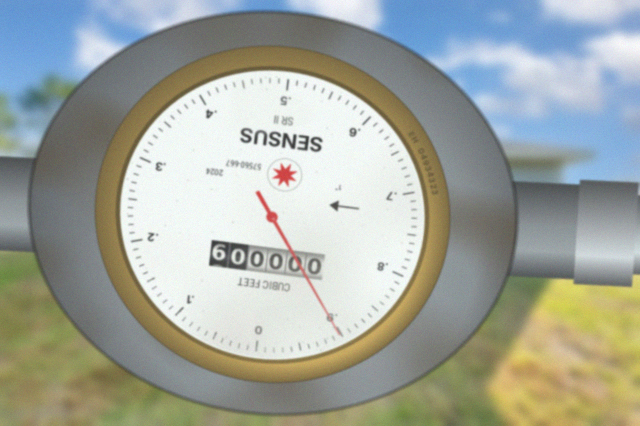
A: 8.90ft³
